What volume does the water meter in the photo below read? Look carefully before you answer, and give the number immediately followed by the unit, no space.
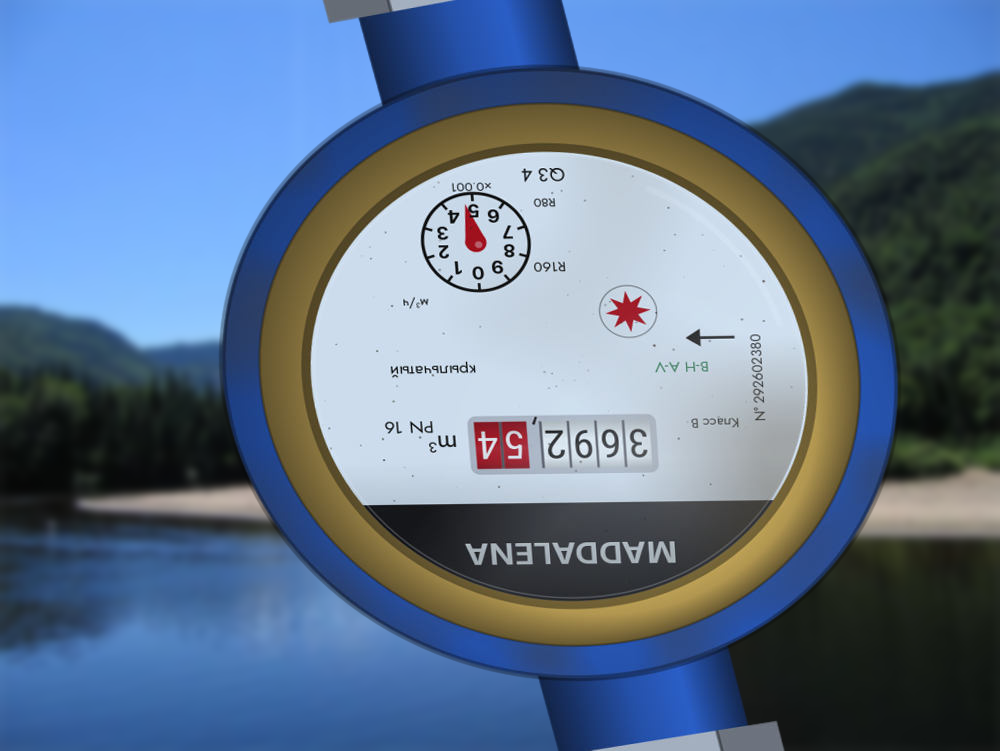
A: 3692.544m³
